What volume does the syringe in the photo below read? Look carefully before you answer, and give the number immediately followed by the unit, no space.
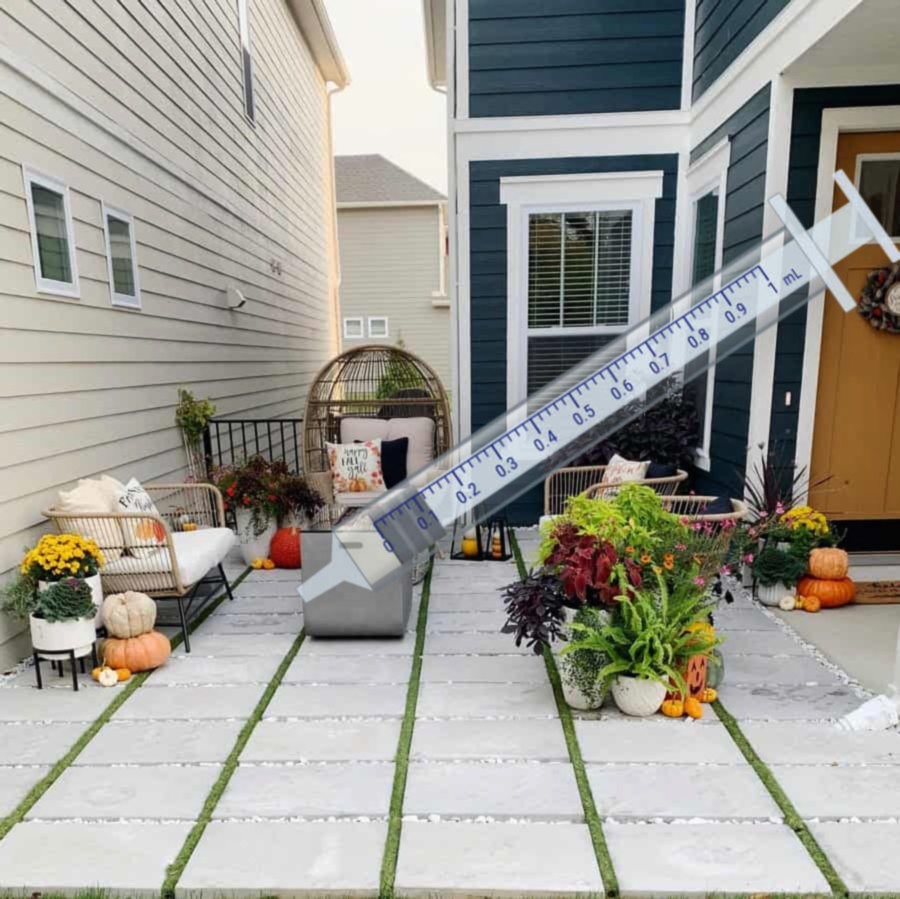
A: 0mL
